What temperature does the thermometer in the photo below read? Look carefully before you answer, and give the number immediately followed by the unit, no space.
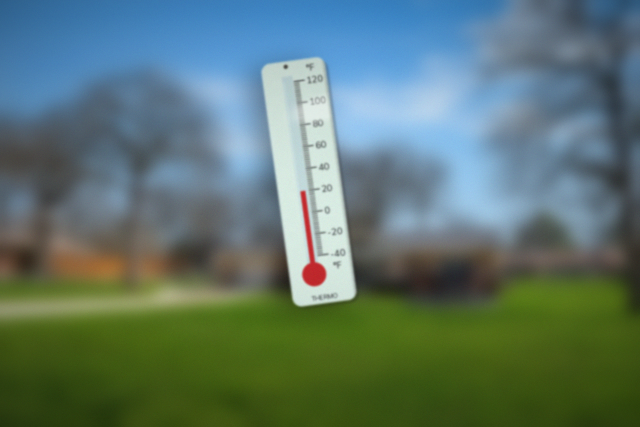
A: 20°F
